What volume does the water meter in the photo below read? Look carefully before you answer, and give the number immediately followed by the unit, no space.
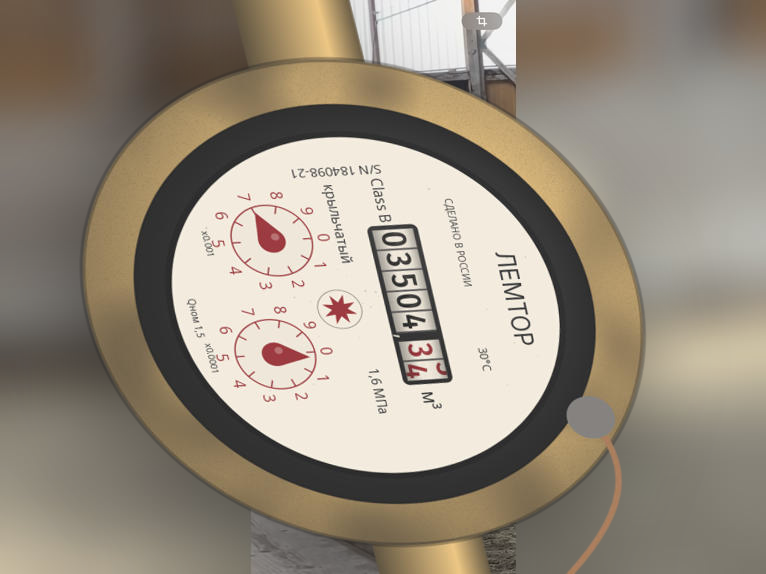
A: 3504.3370m³
